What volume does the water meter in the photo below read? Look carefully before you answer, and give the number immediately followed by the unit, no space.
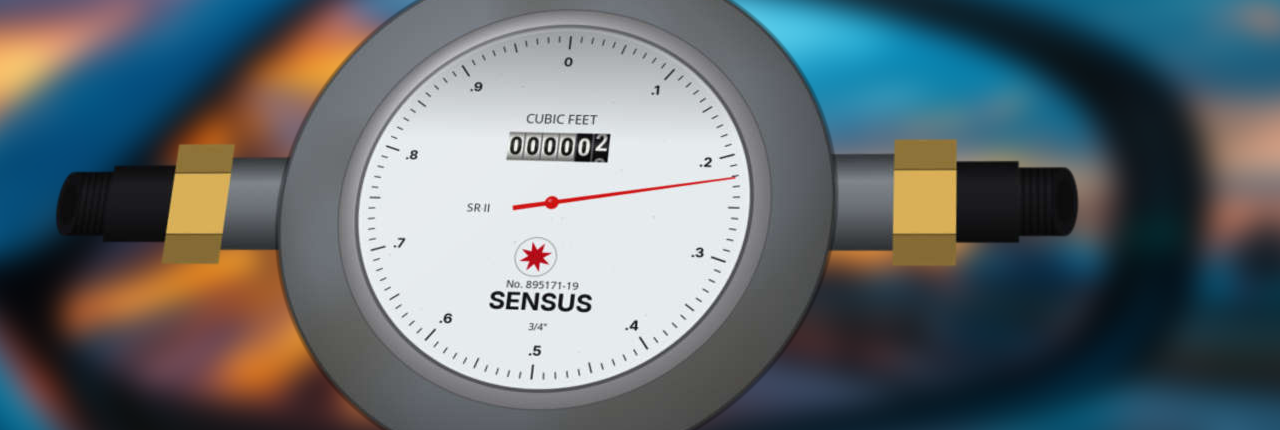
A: 2.22ft³
